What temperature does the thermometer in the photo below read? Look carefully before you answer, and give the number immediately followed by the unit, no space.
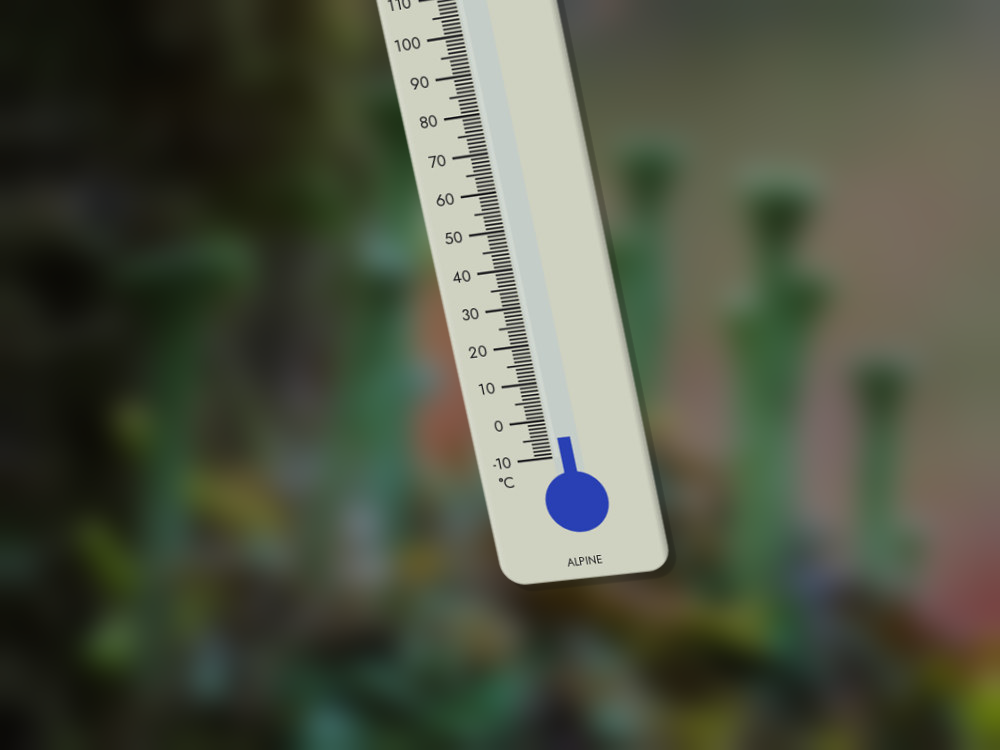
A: -5°C
